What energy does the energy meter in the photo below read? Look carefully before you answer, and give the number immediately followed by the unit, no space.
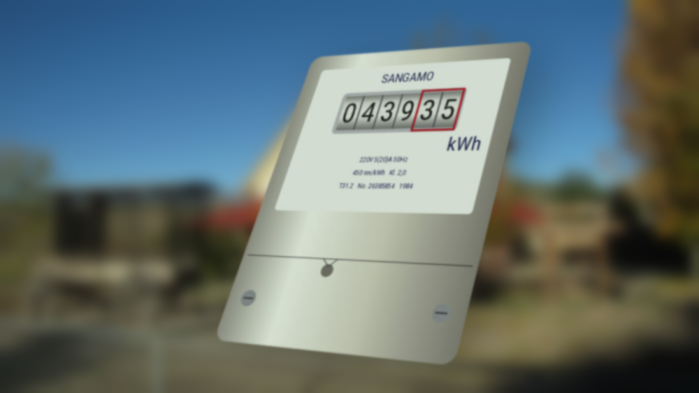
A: 439.35kWh
